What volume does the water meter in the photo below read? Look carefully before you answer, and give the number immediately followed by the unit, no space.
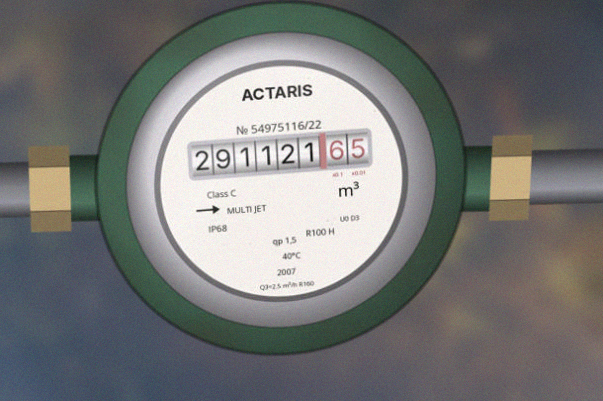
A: 291121.65m³
